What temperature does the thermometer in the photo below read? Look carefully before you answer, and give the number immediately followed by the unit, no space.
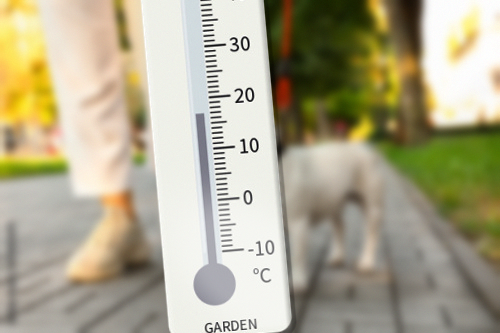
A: 17°C
